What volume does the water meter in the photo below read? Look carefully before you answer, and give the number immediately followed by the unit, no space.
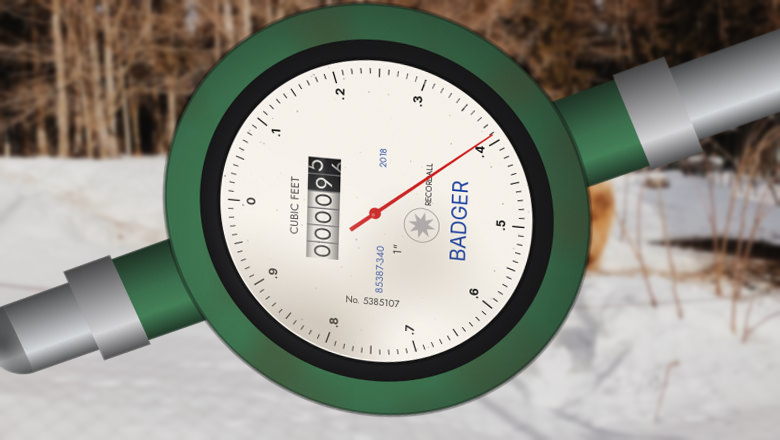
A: 95.39ft³
